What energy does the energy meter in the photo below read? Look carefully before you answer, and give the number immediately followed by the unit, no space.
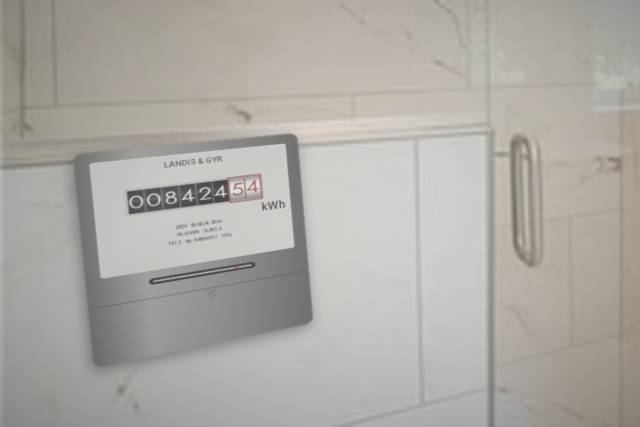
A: 8424.54kWh
